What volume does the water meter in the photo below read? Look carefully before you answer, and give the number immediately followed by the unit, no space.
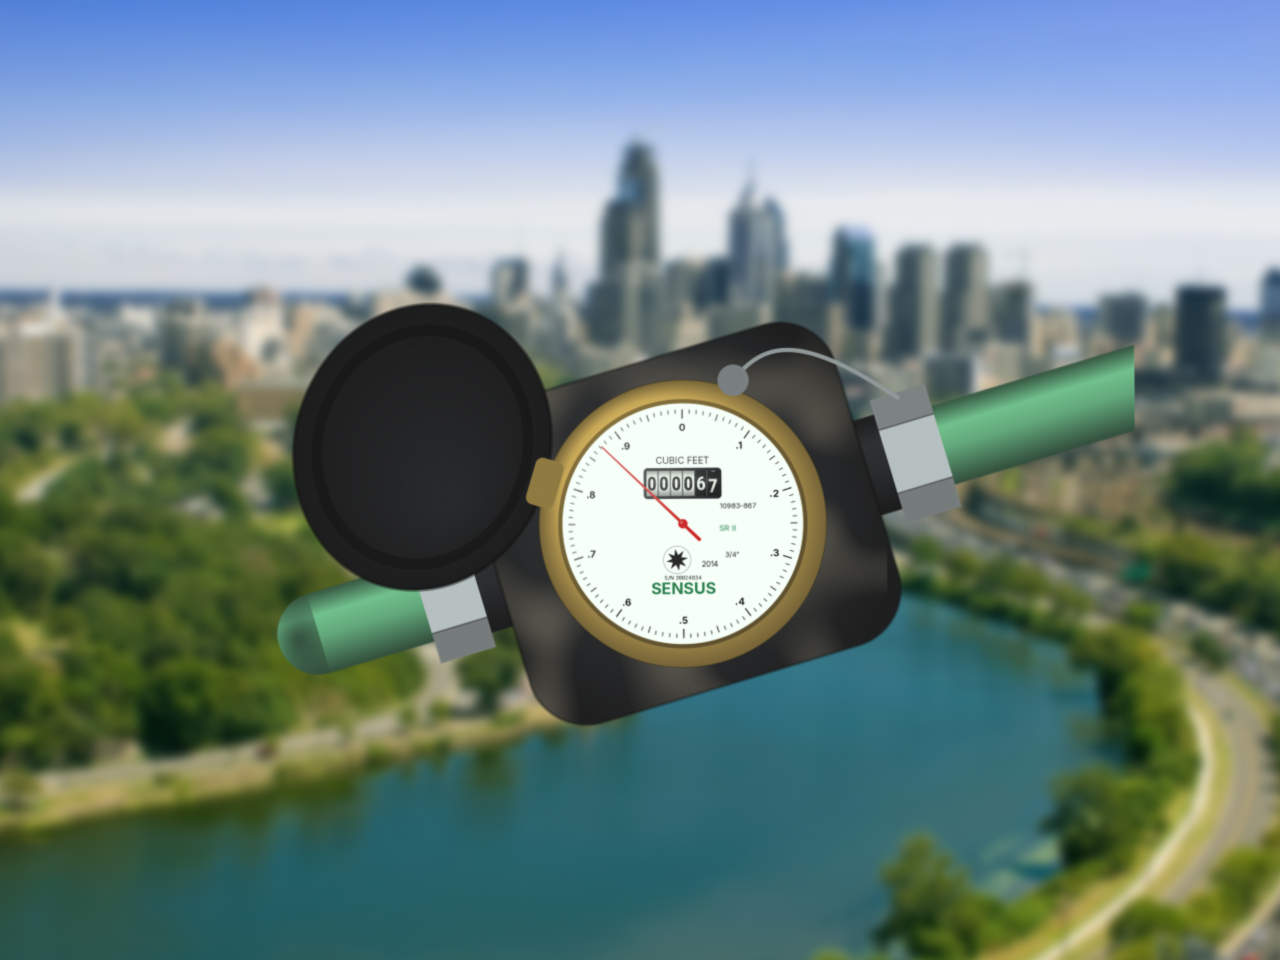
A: 66.87ft³
